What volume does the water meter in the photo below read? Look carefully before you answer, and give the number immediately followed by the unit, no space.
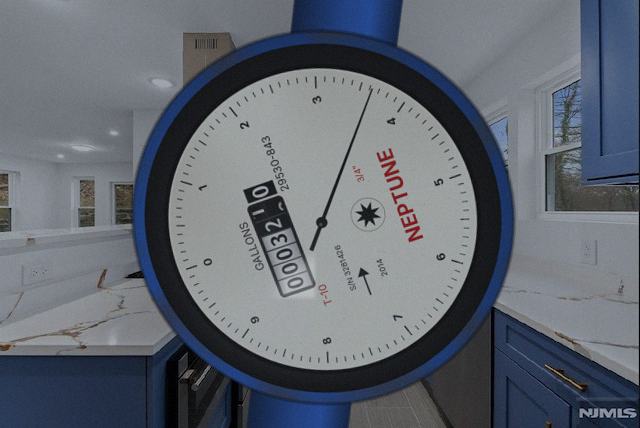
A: 3213.6gal
